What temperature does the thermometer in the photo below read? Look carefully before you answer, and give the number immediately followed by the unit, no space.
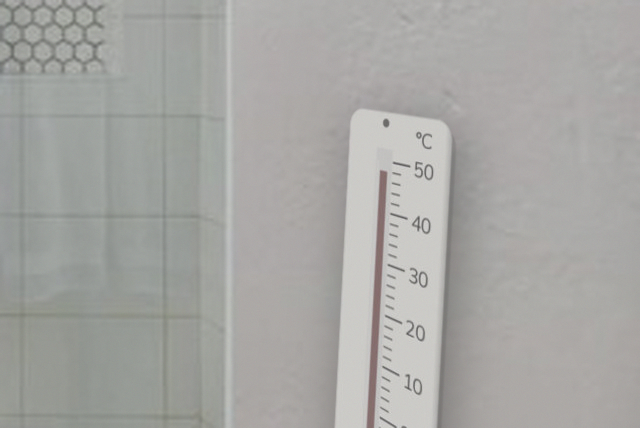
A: 48°C
